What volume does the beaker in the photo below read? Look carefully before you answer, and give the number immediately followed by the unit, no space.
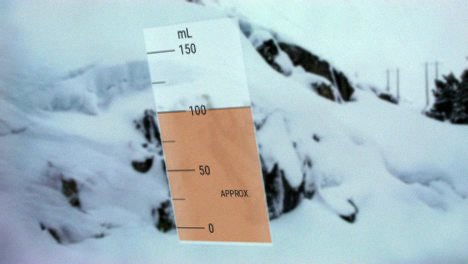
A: 100mL
